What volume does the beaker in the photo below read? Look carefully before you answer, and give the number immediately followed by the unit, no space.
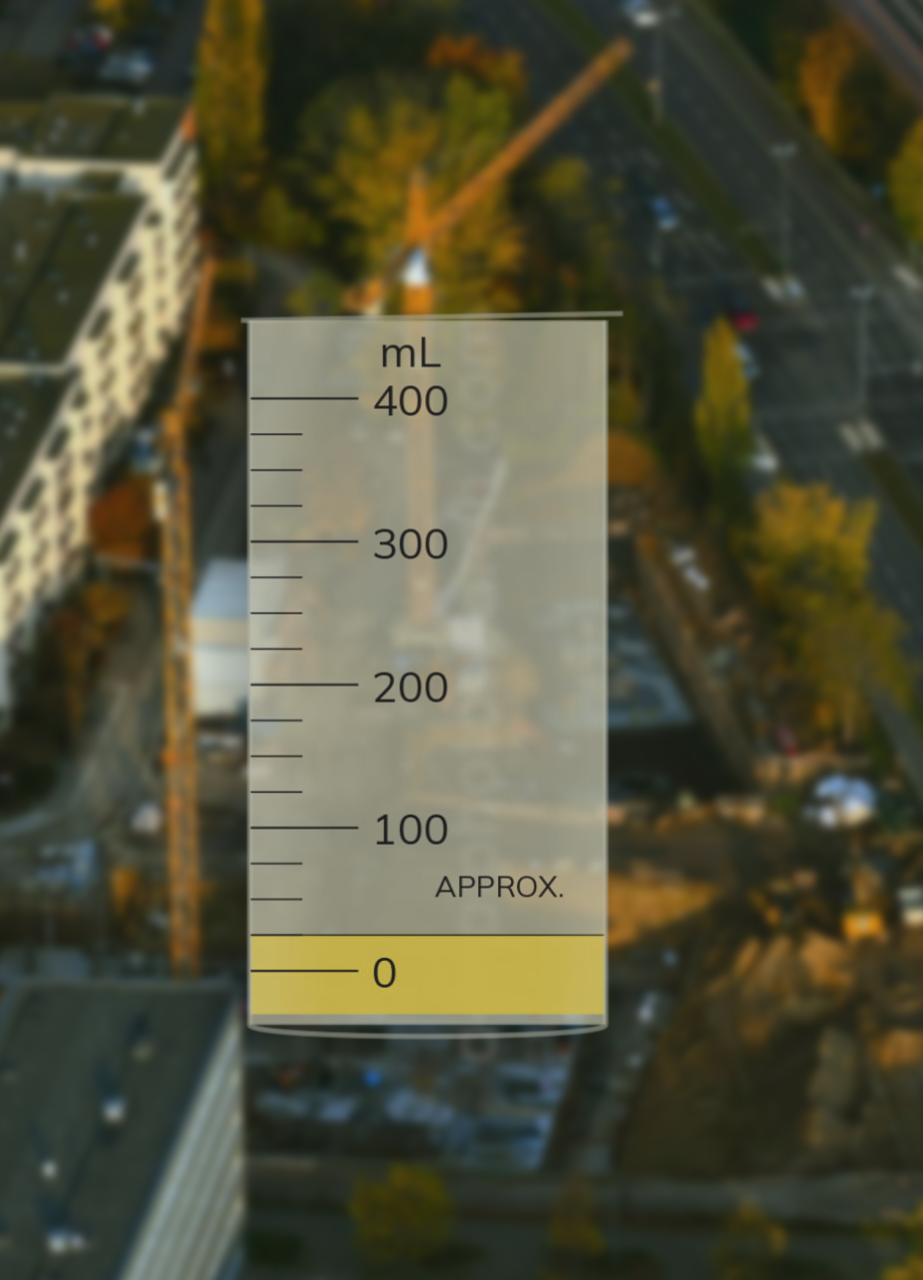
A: 25mL
